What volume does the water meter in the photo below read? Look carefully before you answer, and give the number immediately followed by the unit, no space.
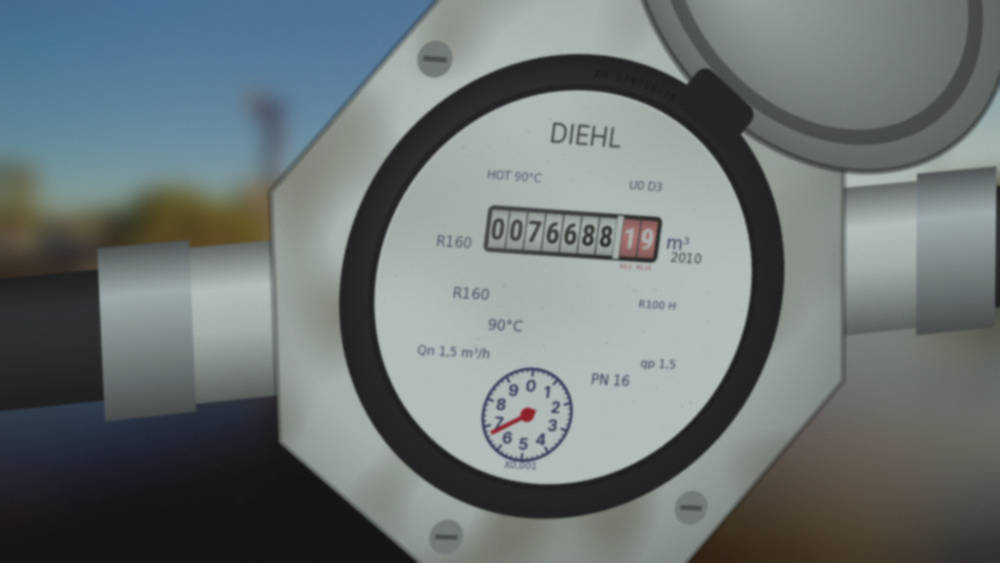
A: 76688.196m³
